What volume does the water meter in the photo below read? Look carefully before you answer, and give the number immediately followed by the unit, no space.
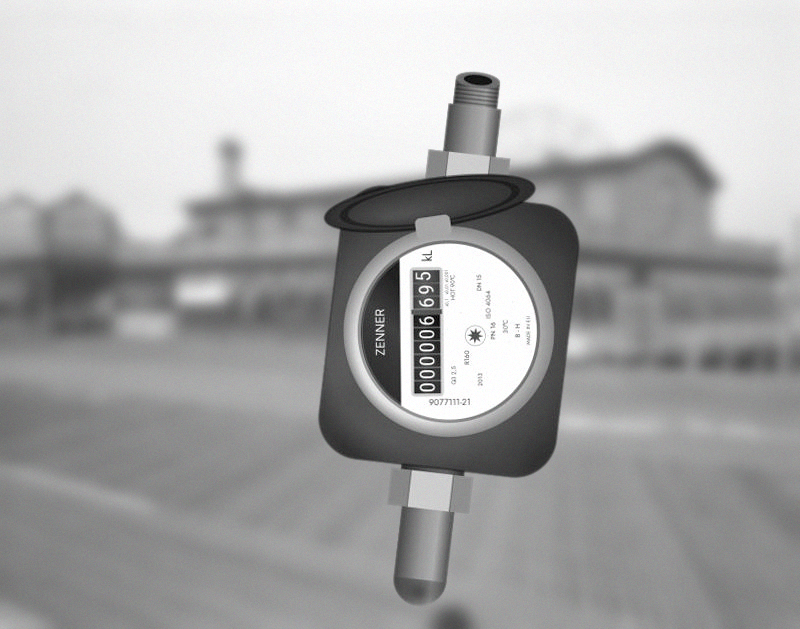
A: 6.695kL
